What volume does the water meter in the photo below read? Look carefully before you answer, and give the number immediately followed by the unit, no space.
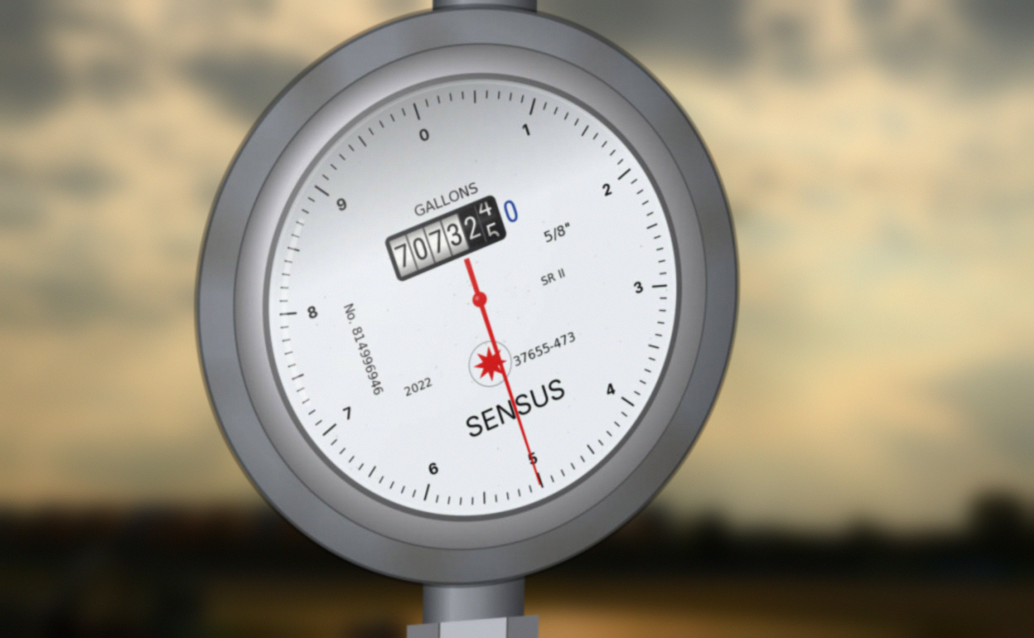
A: 7073245.0gal
